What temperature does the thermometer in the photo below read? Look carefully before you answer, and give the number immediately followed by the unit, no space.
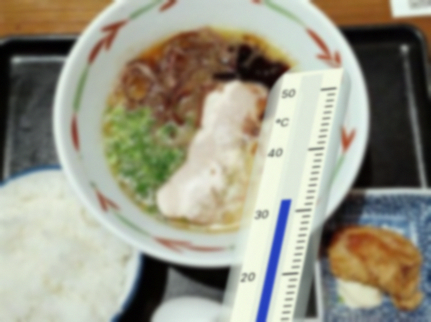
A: 32°C
